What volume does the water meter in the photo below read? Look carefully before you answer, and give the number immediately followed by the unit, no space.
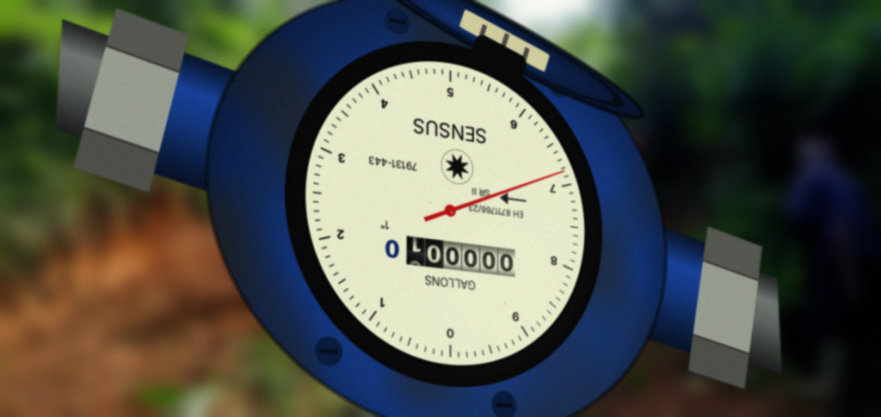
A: 6.8gal
